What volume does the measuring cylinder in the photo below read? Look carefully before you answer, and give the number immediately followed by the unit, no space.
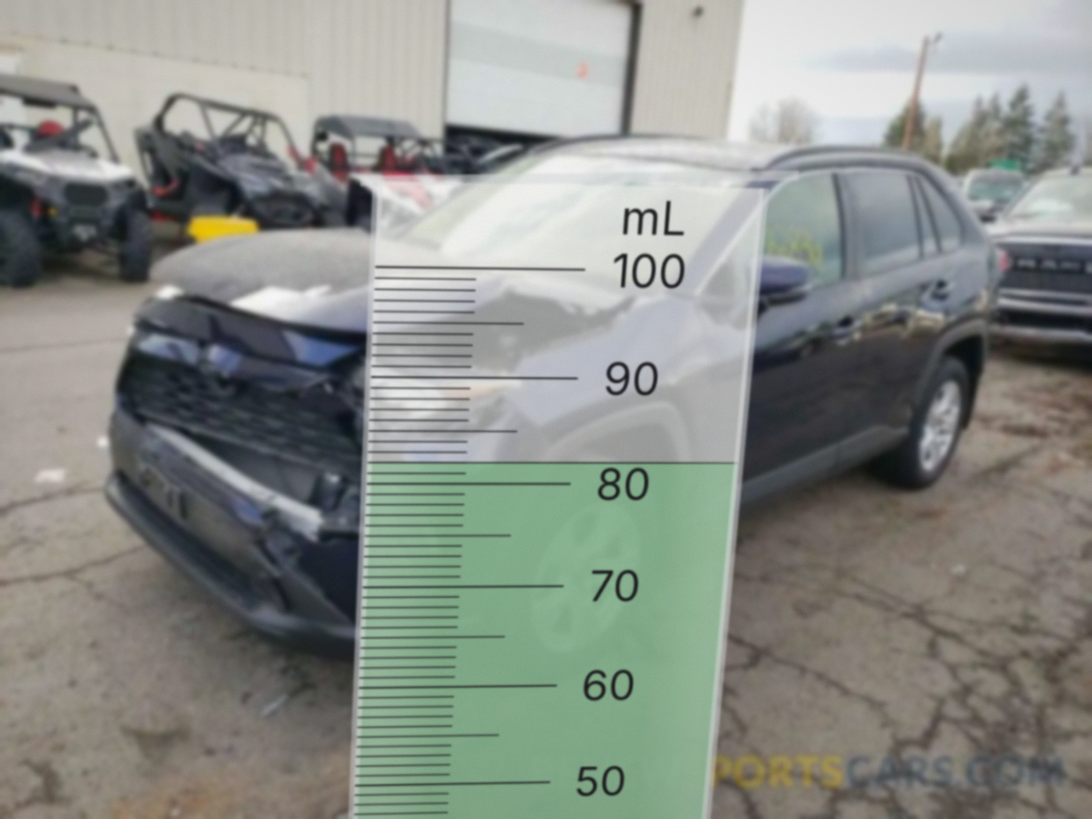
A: 82mL
